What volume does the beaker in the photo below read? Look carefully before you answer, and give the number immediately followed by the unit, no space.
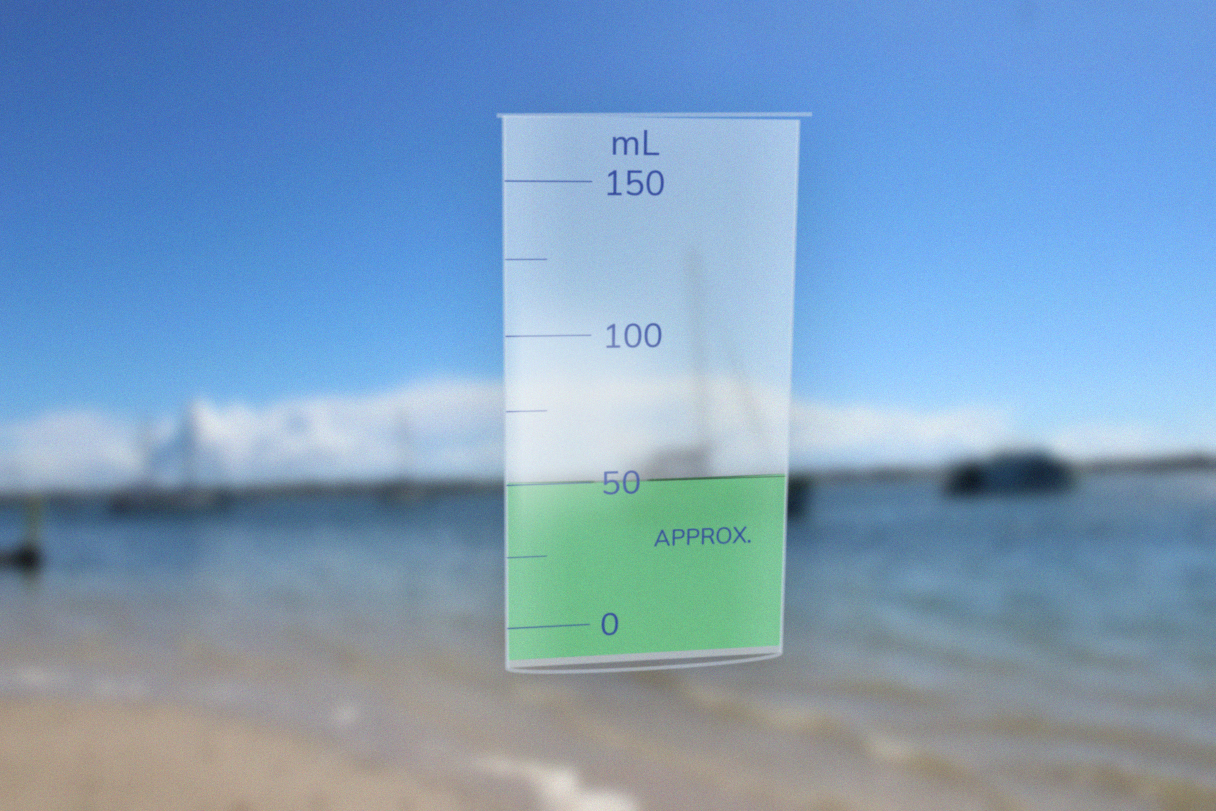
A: 50mL
